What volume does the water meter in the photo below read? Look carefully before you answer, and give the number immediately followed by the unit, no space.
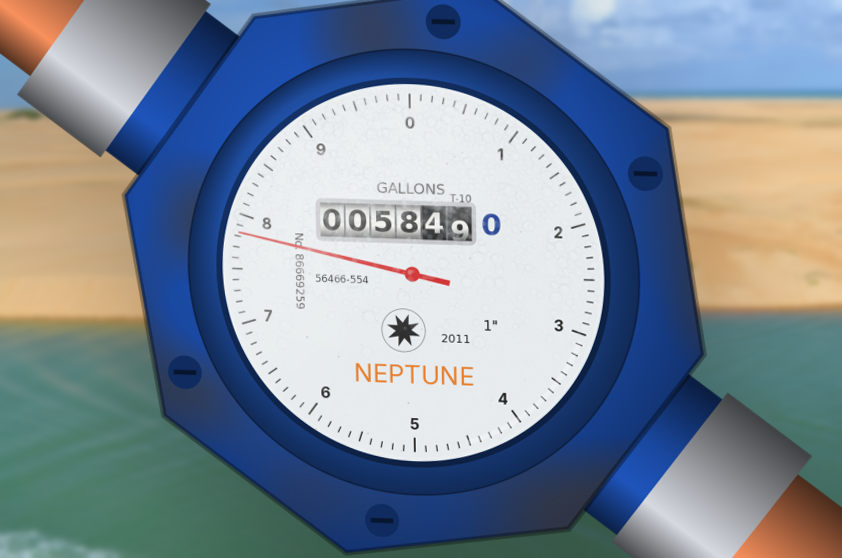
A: 58487.8gal
